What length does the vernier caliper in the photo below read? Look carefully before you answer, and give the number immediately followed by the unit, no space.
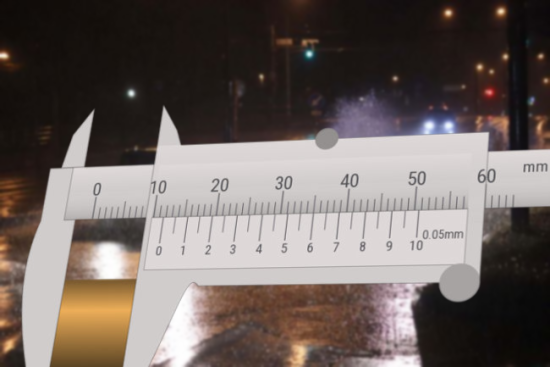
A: 11.6mm
